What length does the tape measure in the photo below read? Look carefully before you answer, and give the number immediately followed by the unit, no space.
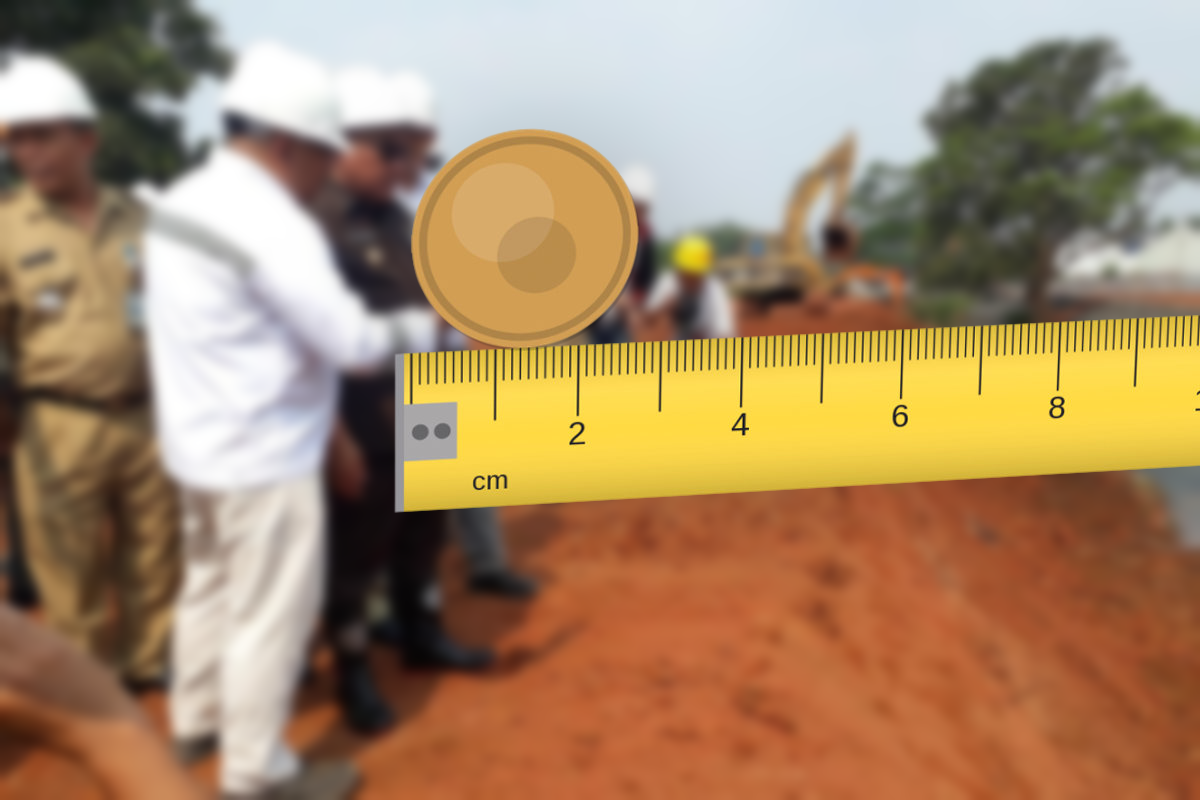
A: 2.7cm
